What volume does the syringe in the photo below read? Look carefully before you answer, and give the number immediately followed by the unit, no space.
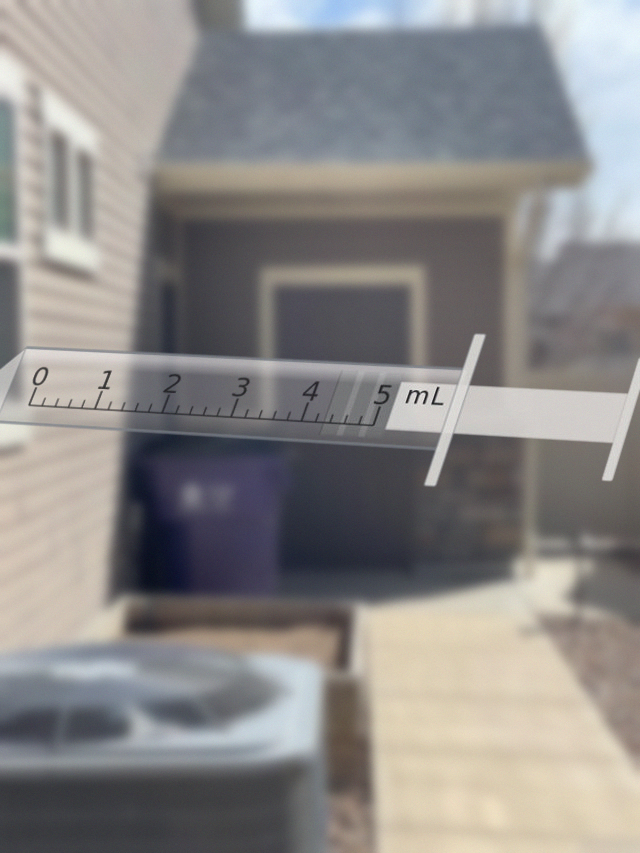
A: 4.3mL
